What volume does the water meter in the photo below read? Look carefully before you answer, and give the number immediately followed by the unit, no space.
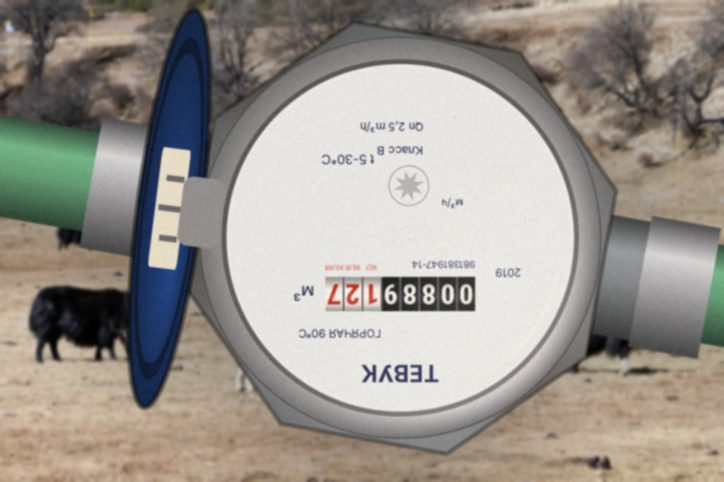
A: 889.127m³
